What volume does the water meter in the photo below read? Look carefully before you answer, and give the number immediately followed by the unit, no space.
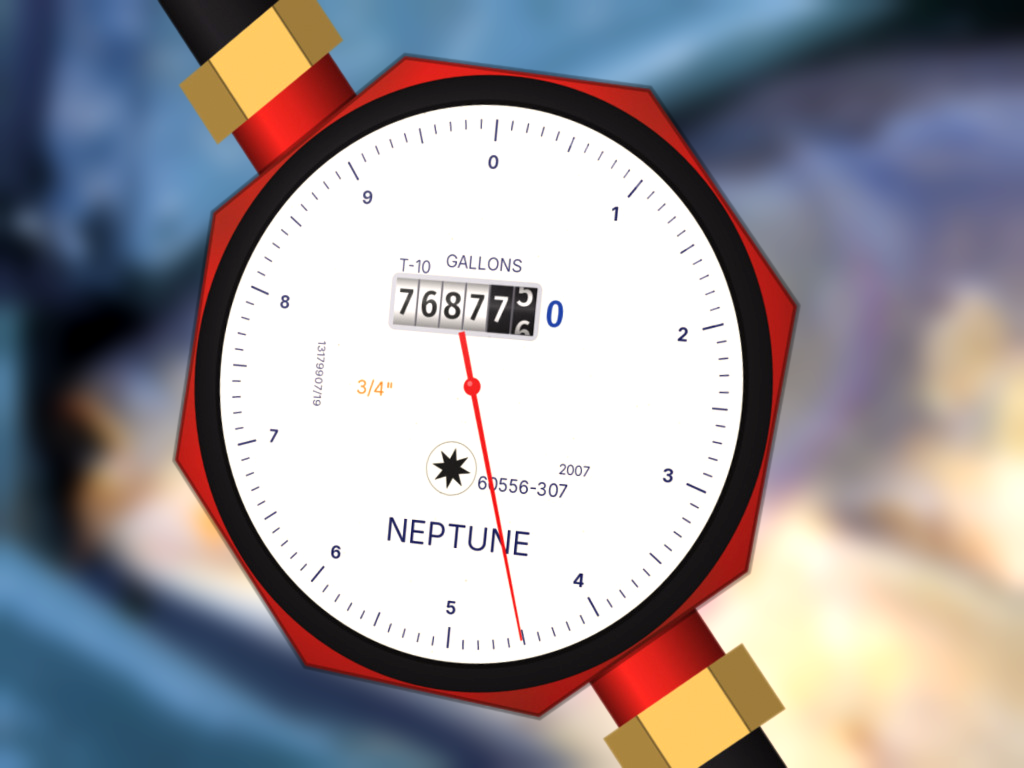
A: 7687754.5gal
